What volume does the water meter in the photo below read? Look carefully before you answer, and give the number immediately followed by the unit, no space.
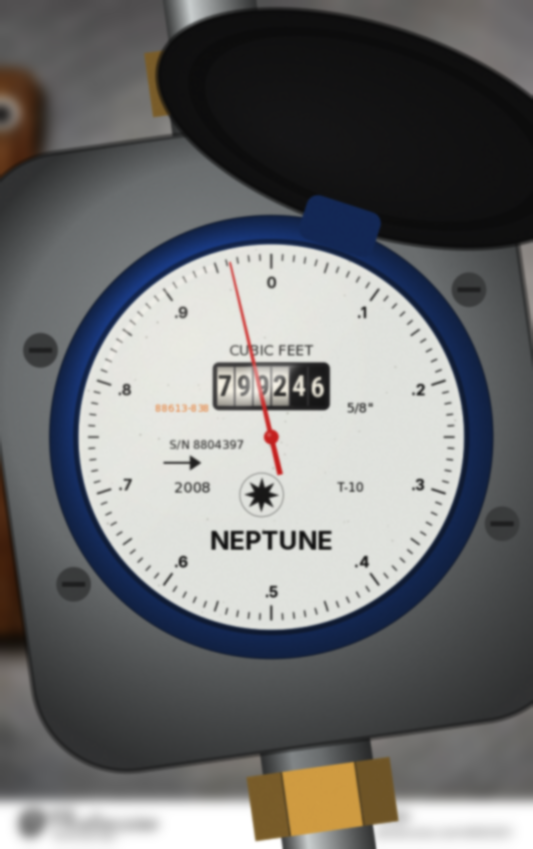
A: 799245.96ft³
